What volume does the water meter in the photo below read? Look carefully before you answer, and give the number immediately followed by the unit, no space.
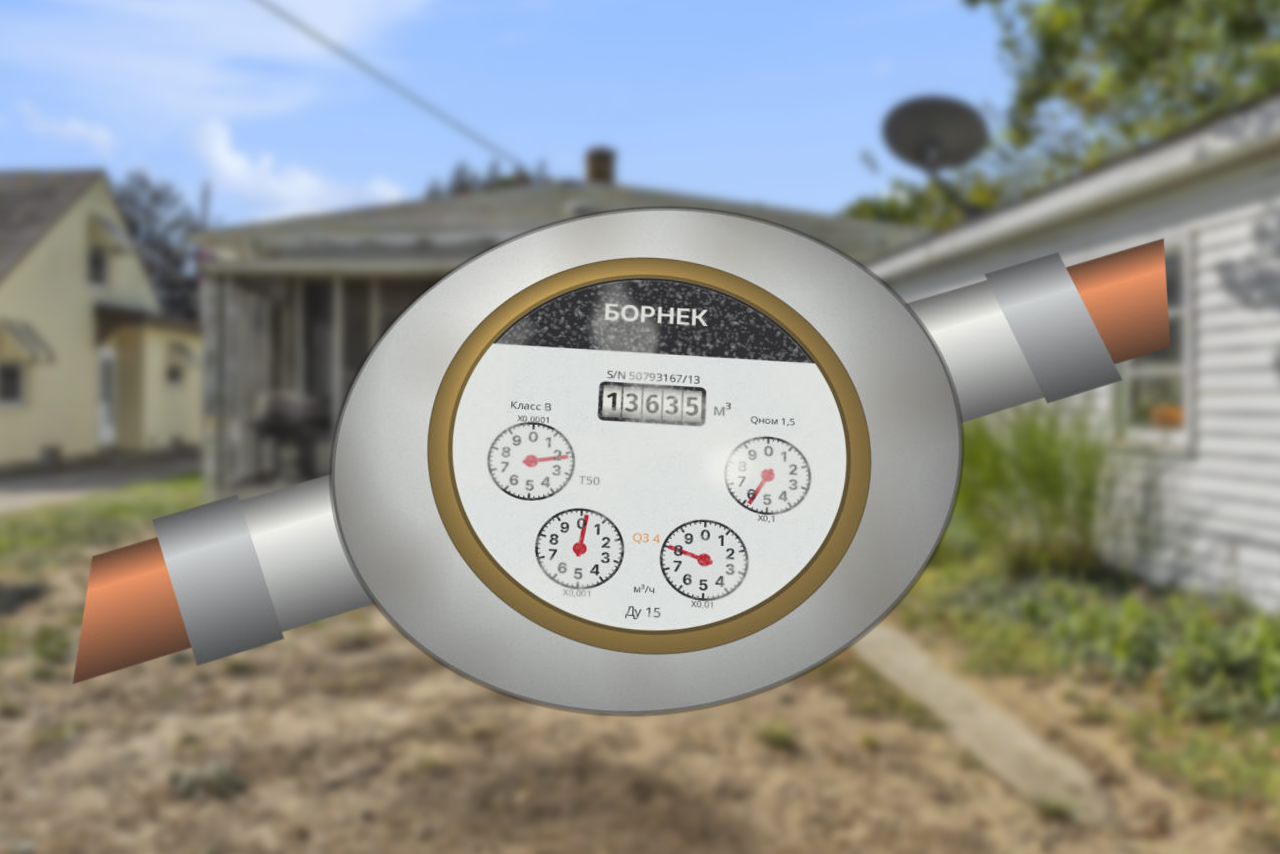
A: 13635.5802m³
